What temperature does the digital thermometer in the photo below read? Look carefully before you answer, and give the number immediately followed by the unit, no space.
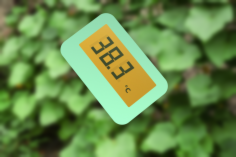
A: 38.3°C
